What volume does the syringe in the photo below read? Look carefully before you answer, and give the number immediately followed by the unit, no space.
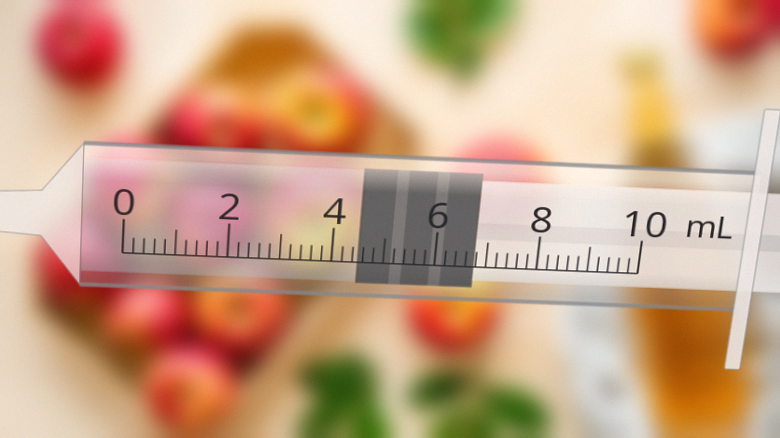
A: 4.5mL
